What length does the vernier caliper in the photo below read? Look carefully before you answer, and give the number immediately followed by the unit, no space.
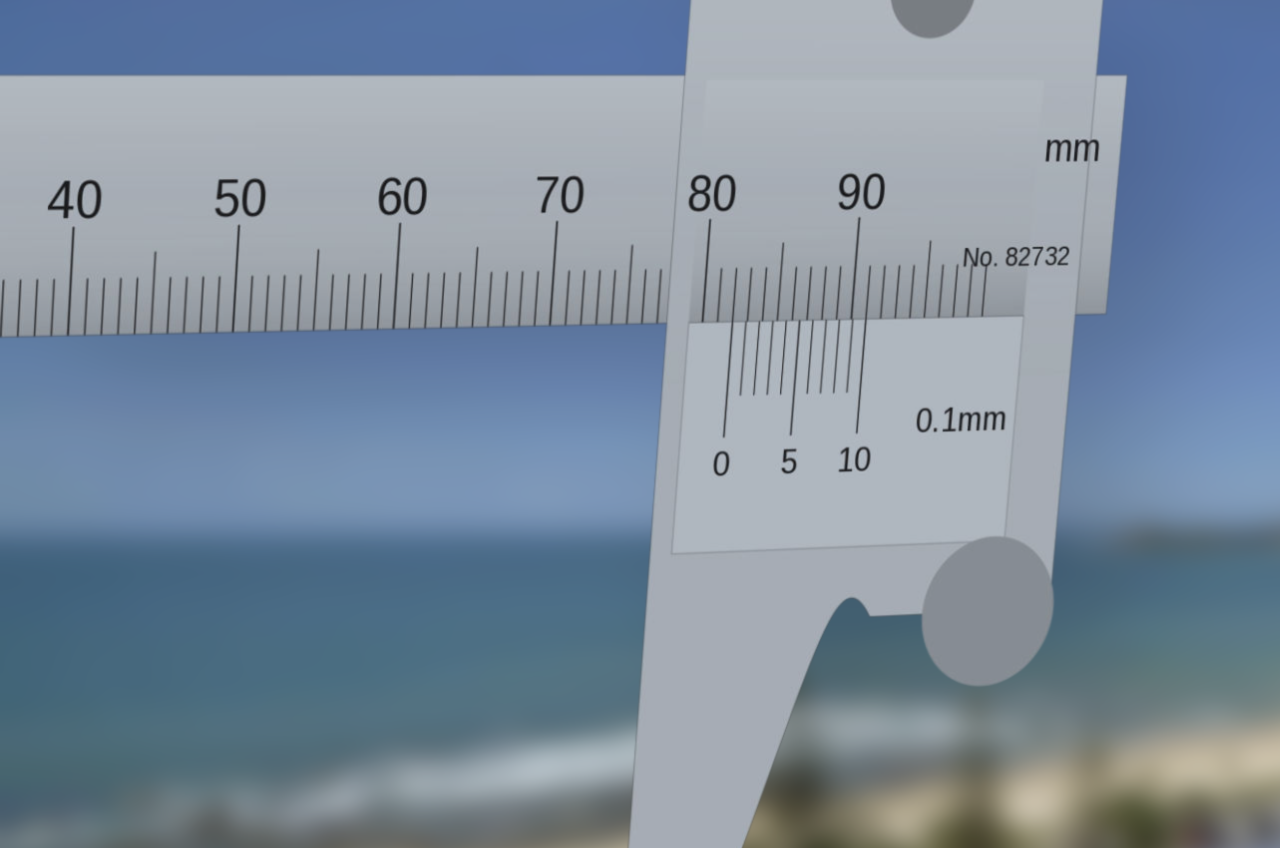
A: 82.0mm
